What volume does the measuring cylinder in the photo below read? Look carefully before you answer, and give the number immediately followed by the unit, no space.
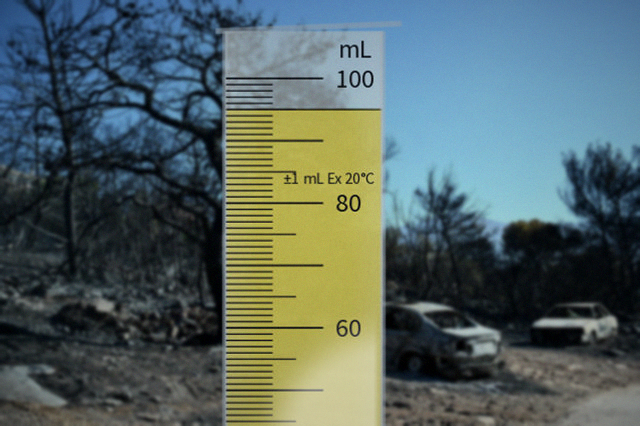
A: 95mL
